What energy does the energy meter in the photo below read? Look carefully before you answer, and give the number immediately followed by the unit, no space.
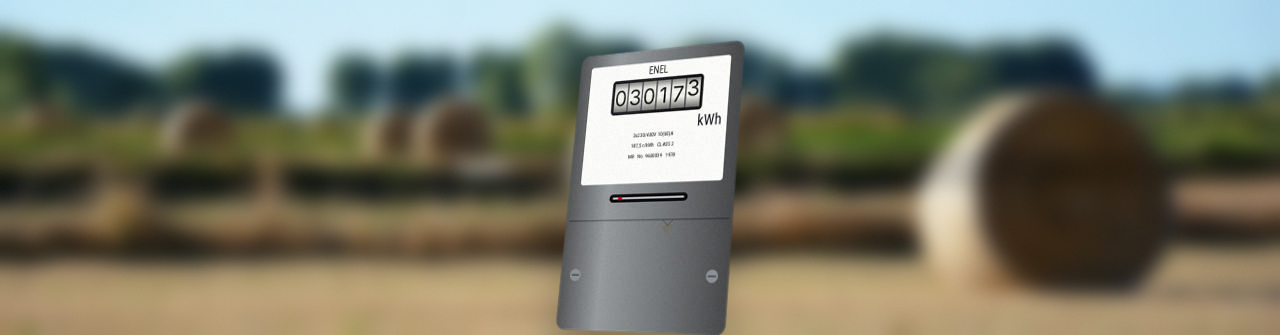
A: 30173kWh
